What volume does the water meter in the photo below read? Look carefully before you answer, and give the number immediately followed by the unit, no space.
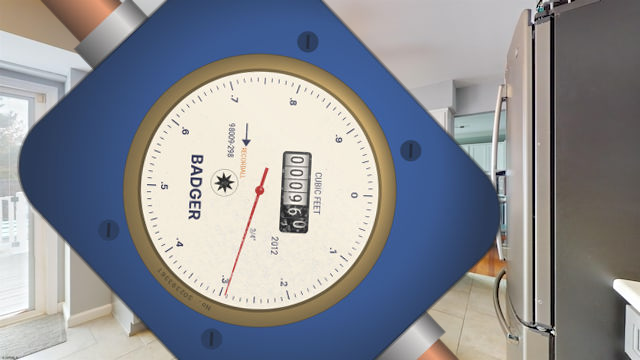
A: 960.29ft³
